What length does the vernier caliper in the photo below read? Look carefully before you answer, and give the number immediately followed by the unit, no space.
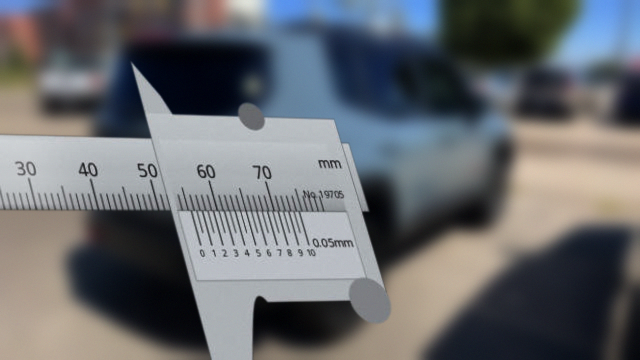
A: 55.5mm
